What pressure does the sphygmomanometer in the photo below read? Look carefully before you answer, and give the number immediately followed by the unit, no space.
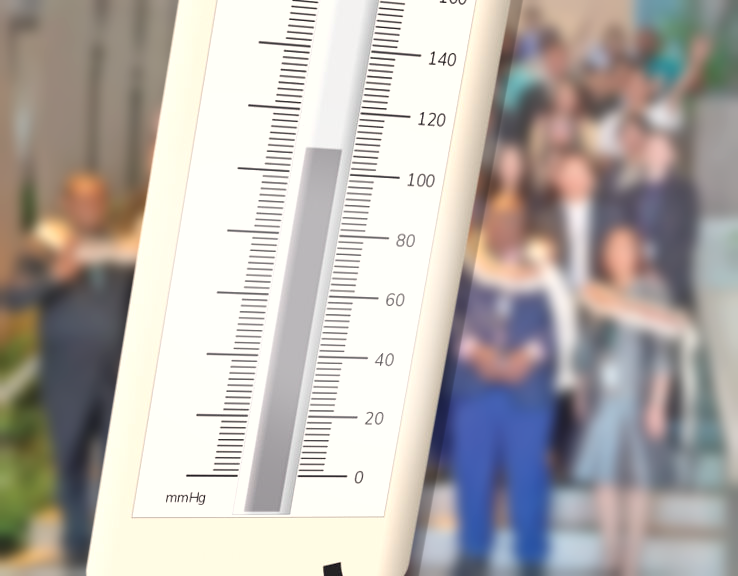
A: 108mmHg
